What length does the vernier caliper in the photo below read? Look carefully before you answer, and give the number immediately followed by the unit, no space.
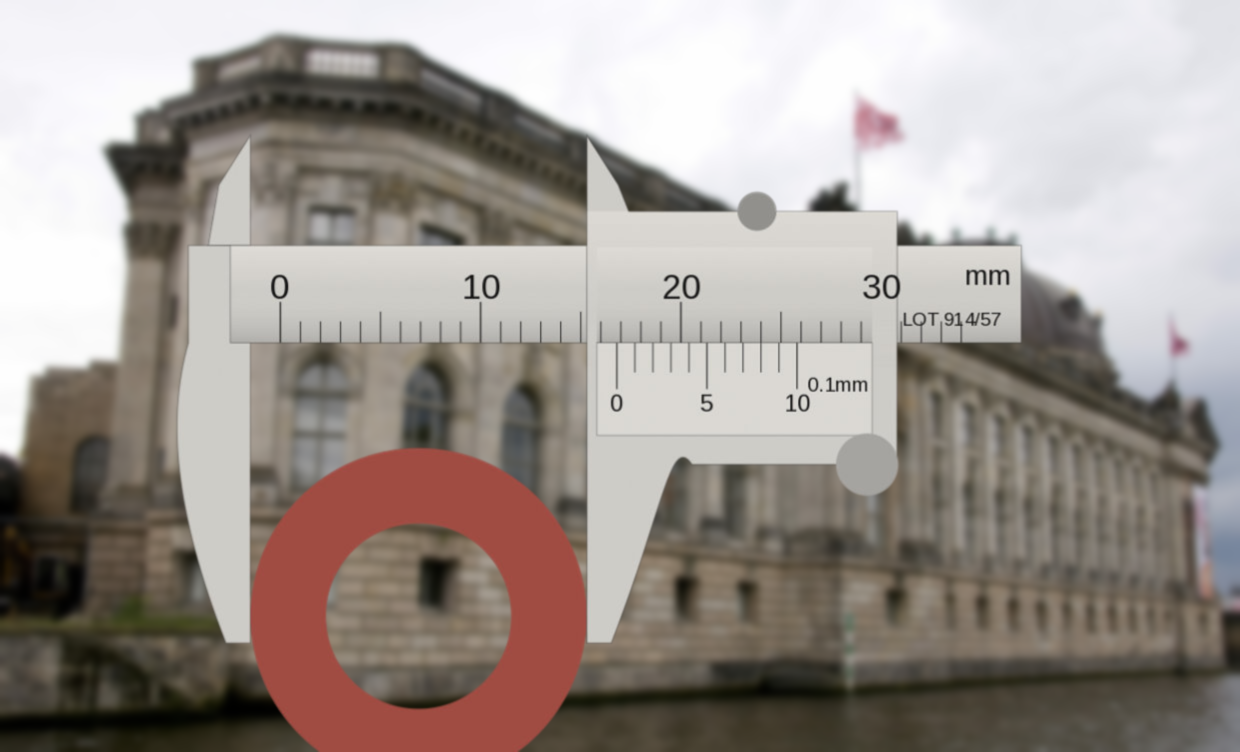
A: 16.8mm
